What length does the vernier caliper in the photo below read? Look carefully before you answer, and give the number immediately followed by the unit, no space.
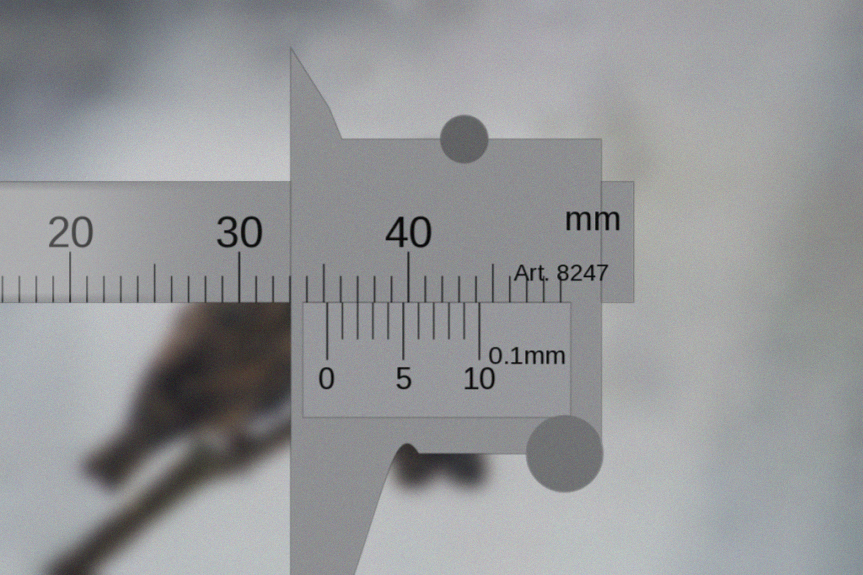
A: 35.2mm
